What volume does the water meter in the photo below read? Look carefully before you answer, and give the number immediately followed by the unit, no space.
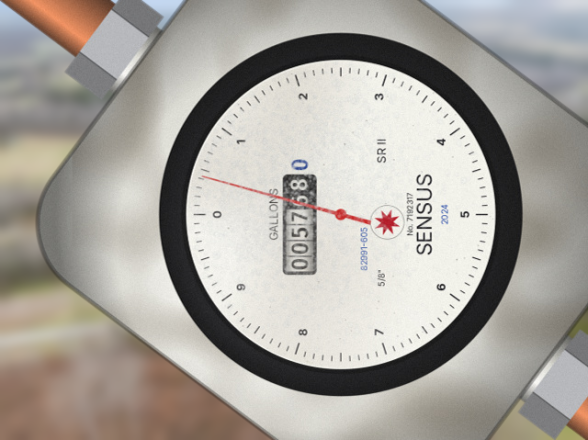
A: 57680.4gal
